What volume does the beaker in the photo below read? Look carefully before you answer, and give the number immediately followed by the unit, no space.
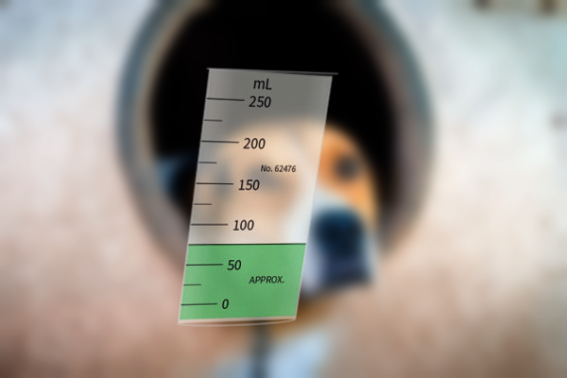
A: 75mL
